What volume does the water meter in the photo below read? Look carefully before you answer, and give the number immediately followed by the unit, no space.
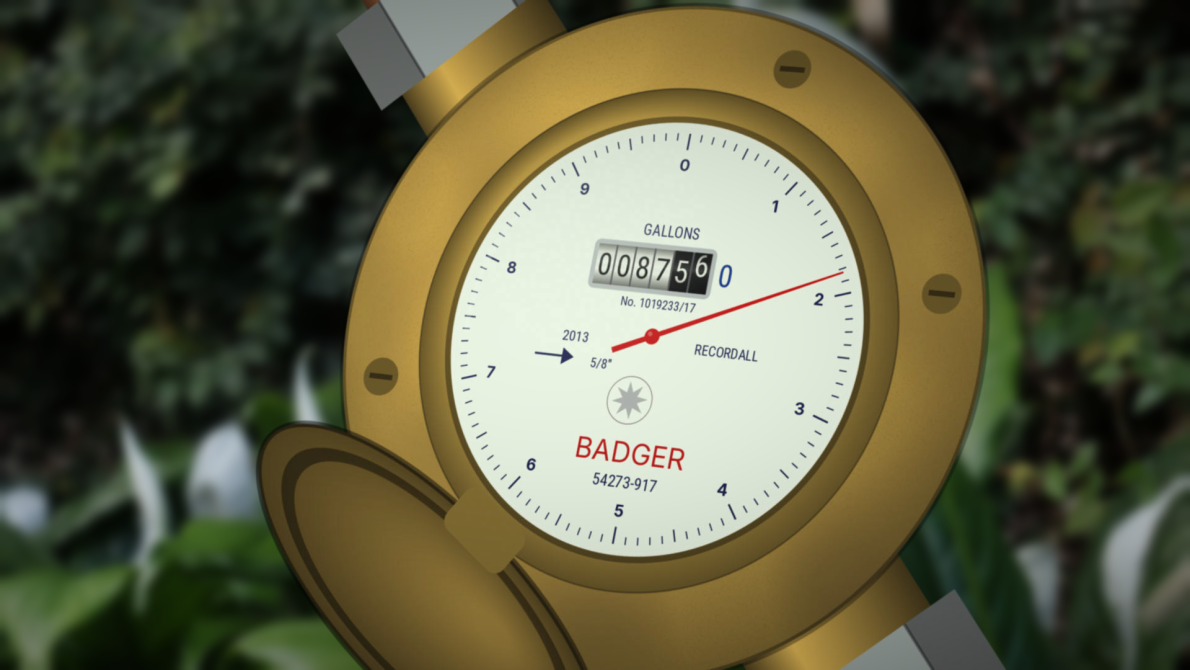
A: 87561.8gal
